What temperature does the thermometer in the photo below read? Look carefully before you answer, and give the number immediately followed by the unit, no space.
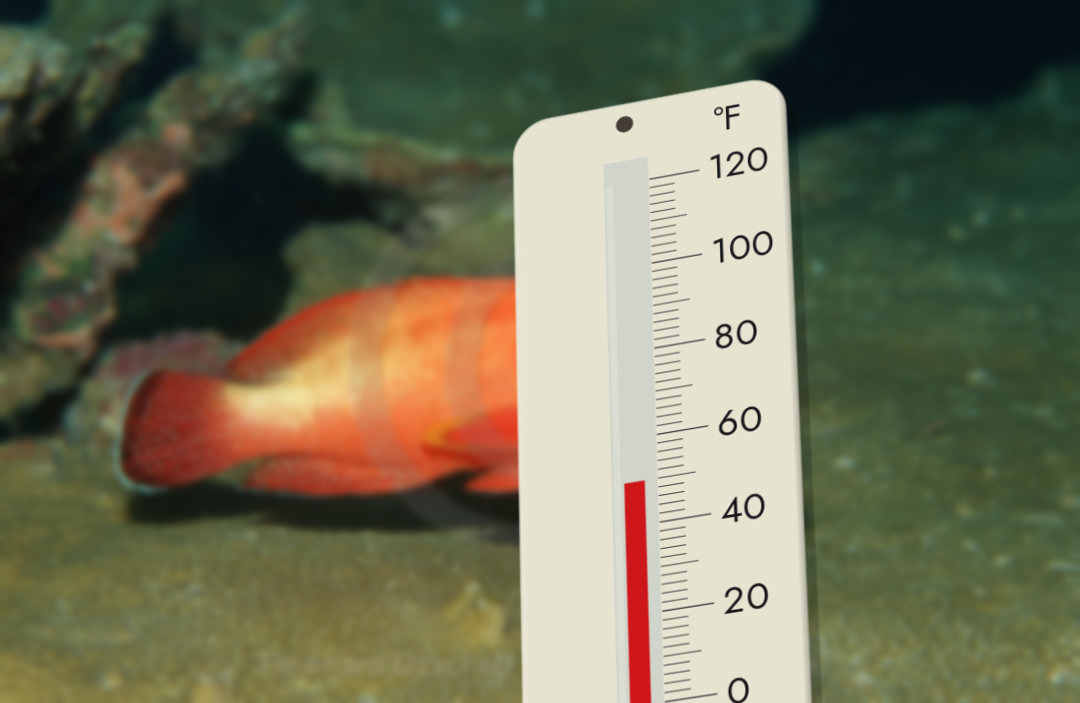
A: 50°F
